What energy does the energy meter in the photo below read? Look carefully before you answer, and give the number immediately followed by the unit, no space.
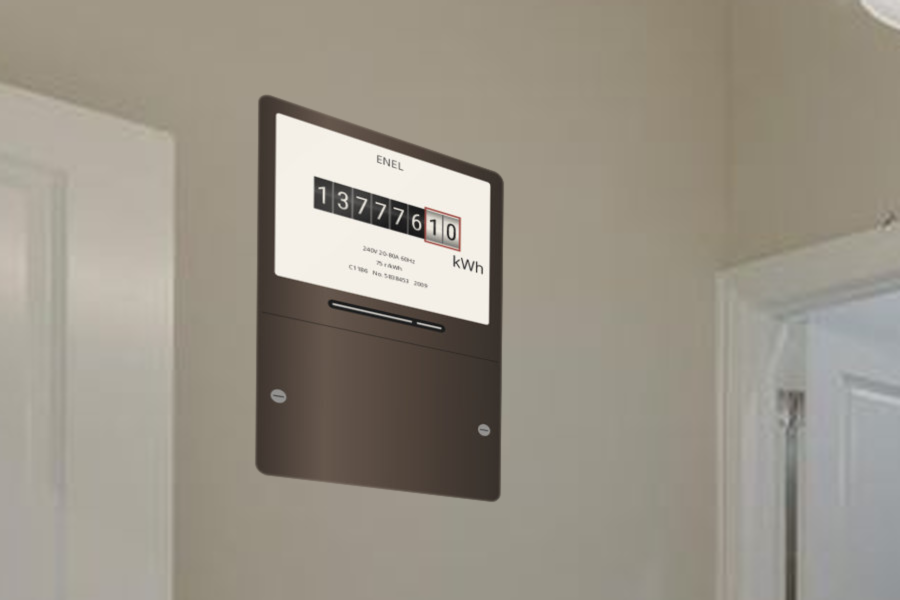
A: 137776.10kWh
